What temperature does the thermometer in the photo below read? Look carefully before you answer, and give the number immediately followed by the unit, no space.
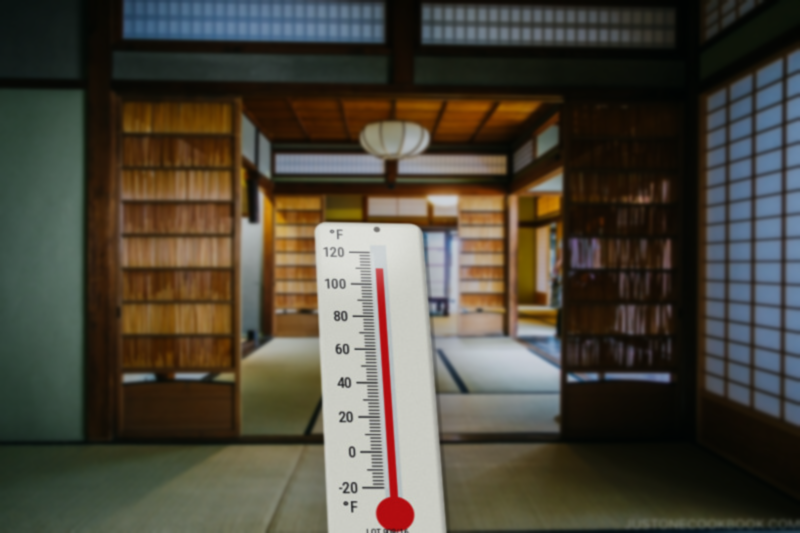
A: 110°F
